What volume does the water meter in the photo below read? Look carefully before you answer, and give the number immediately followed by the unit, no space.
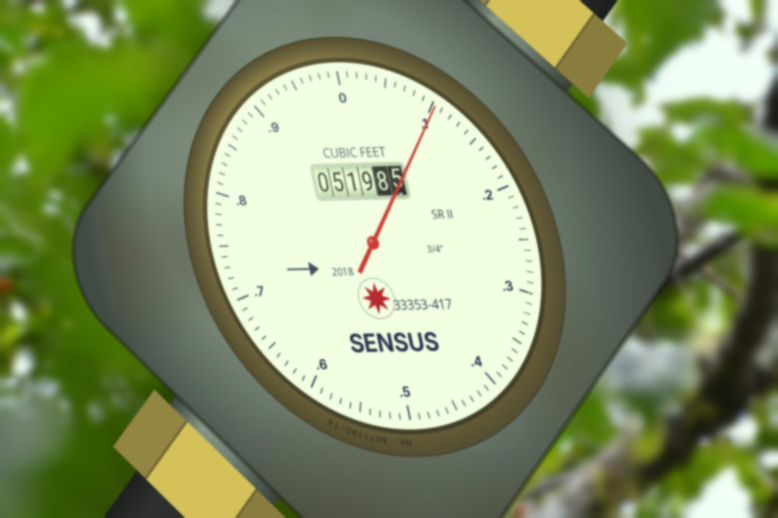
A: 51985.10ft³
